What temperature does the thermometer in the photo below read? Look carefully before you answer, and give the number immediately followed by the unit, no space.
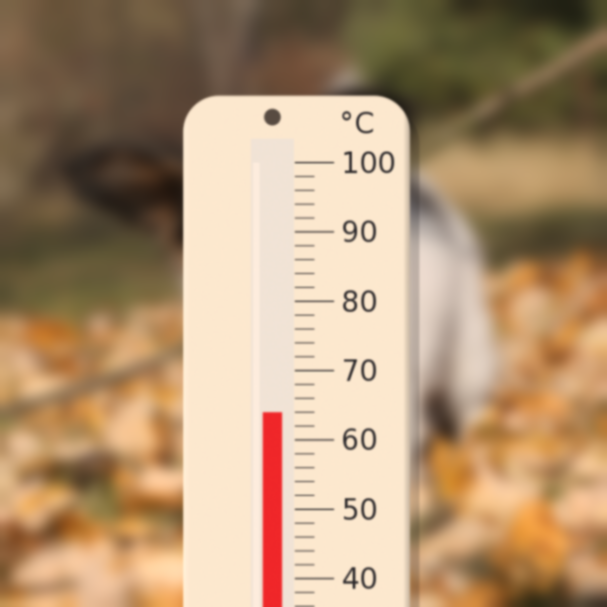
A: 64°C
